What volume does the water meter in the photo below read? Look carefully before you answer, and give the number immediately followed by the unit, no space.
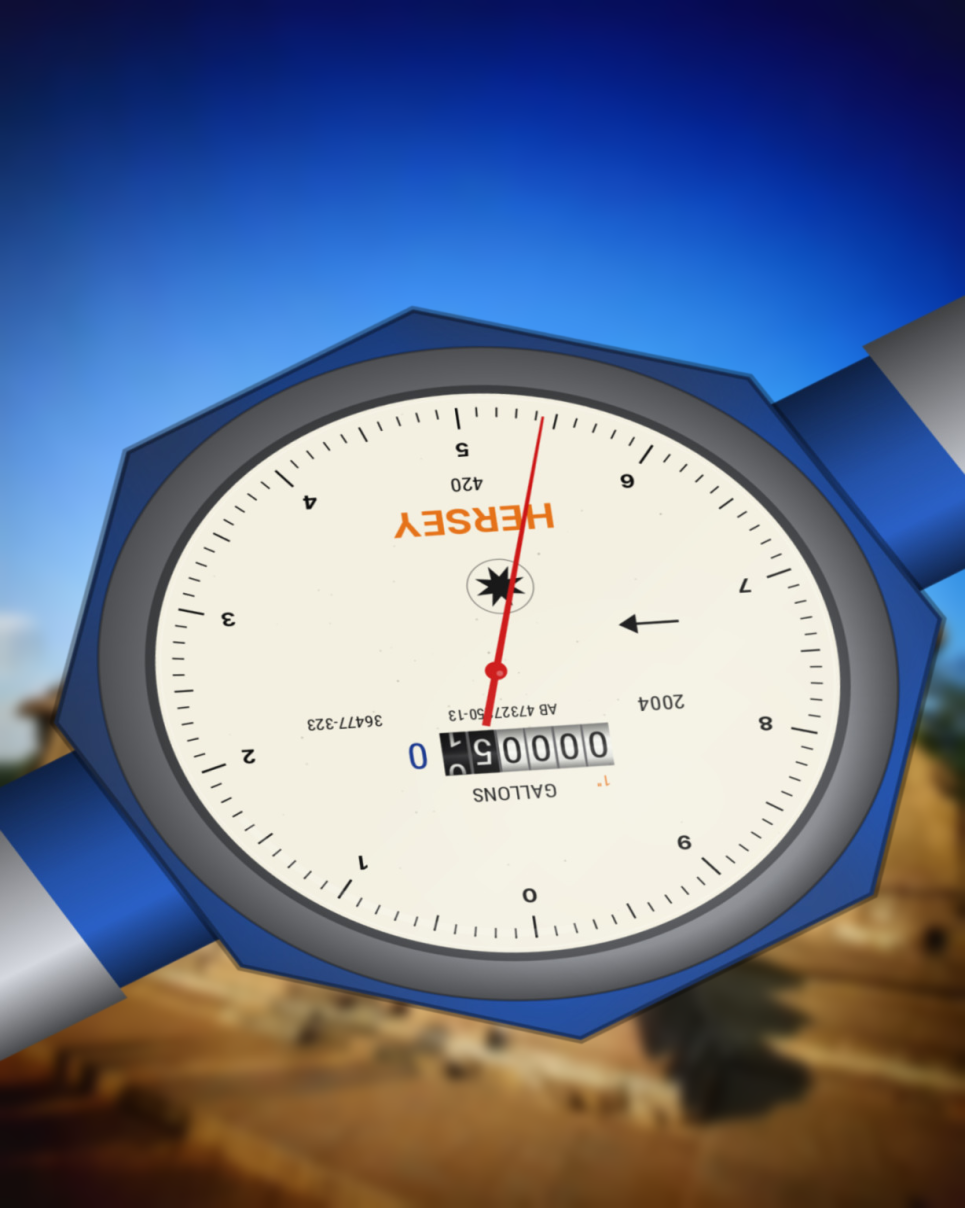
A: 505.4gal
